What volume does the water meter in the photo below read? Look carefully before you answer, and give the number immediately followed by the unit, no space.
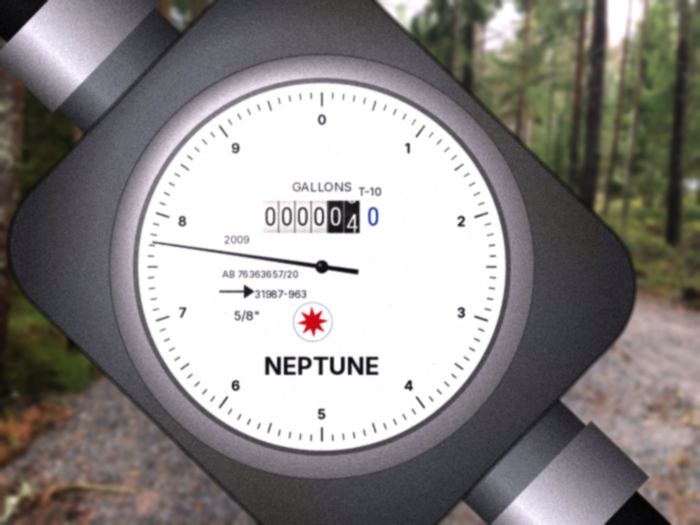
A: 37.7gal
